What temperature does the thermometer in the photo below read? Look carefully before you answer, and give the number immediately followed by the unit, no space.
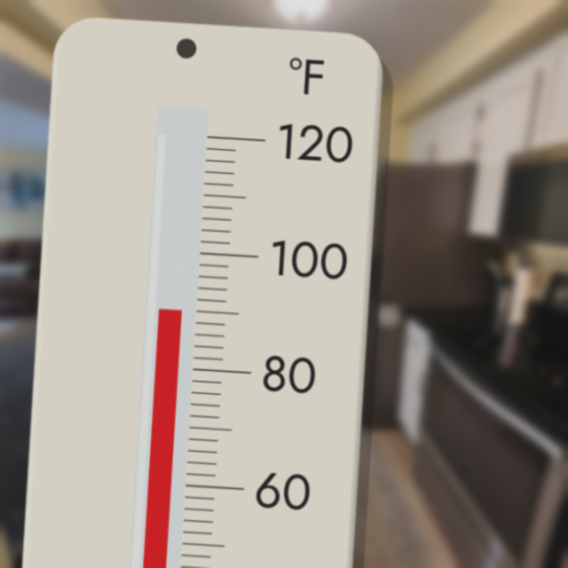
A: 90°F
